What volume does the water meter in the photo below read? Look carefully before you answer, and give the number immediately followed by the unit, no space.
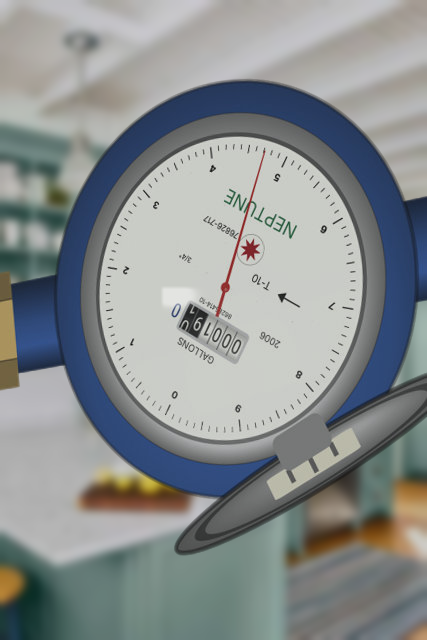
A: 1904.7gal
